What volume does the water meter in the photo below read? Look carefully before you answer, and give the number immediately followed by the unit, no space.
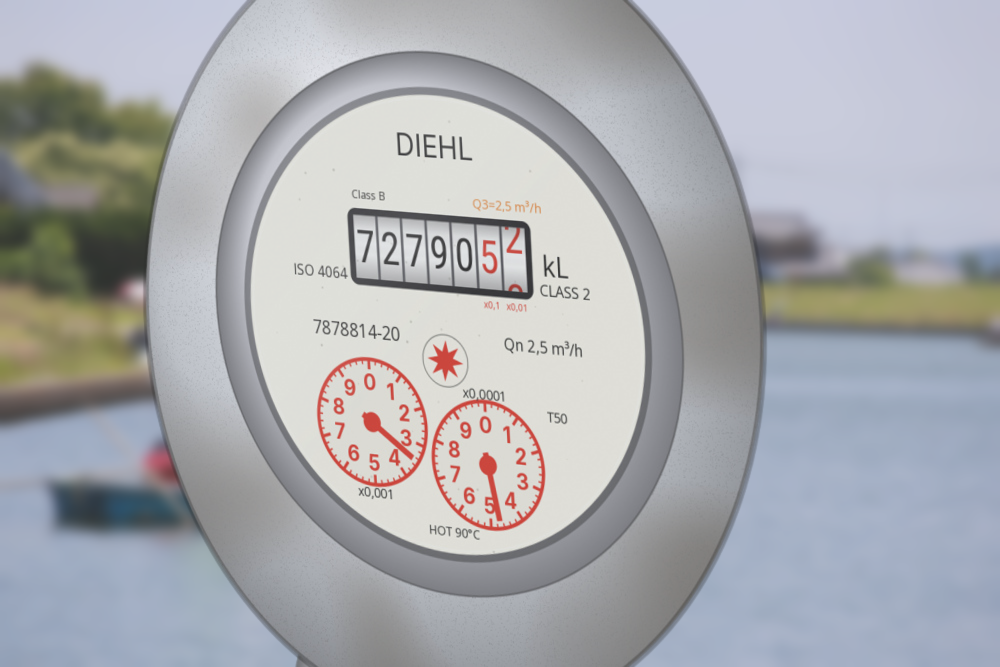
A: 72790.5234kL
